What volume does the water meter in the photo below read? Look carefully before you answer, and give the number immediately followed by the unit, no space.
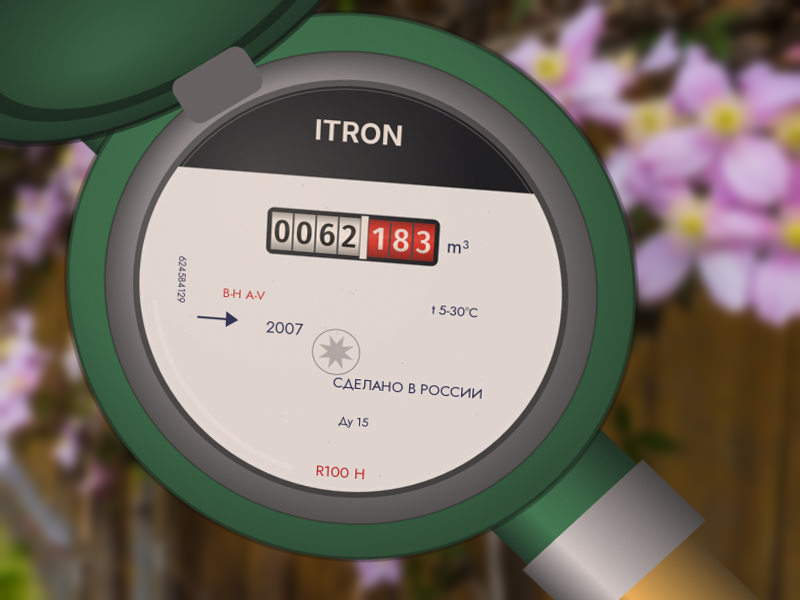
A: 62.183m³
